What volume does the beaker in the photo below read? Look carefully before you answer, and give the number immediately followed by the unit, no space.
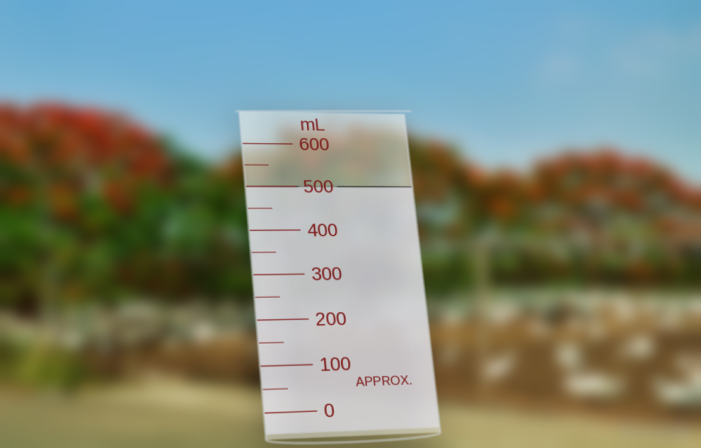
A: 500mL
